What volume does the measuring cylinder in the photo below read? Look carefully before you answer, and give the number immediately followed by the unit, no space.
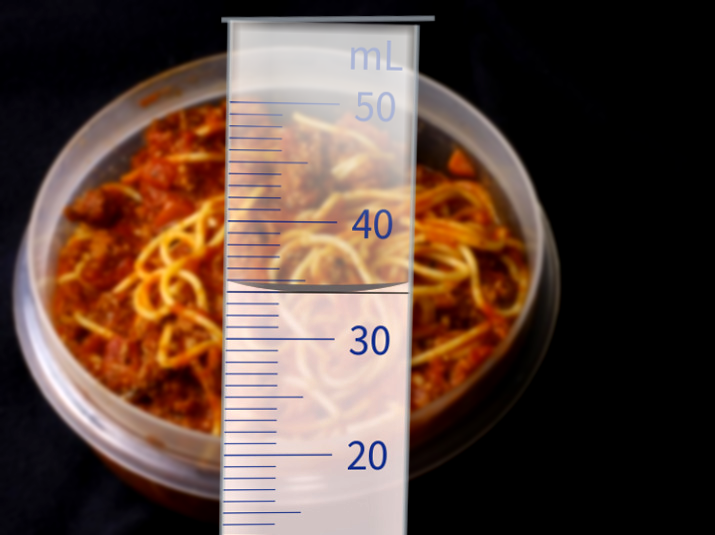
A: 34mL
